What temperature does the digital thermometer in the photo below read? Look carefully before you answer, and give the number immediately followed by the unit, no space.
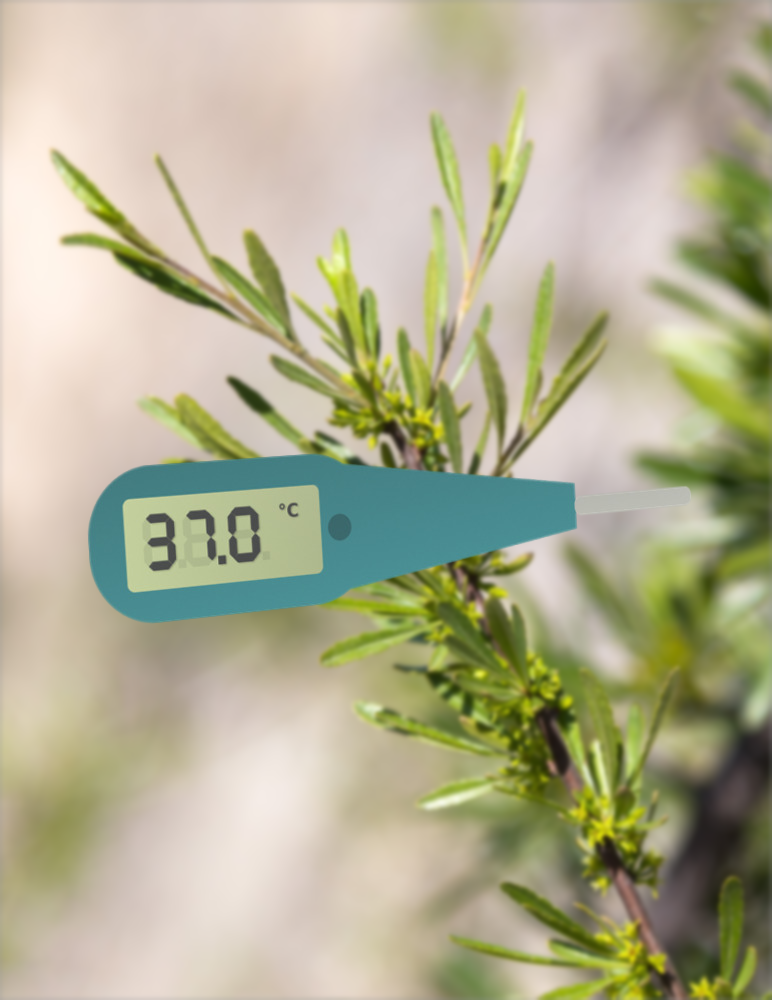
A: 37.0°C
